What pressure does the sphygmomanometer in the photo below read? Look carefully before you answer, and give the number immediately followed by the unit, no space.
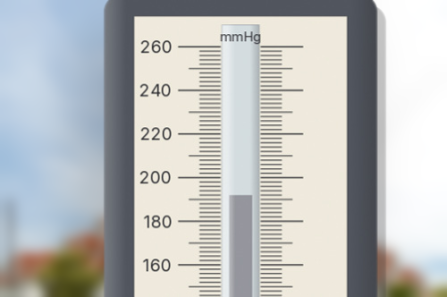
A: 192mmHg
